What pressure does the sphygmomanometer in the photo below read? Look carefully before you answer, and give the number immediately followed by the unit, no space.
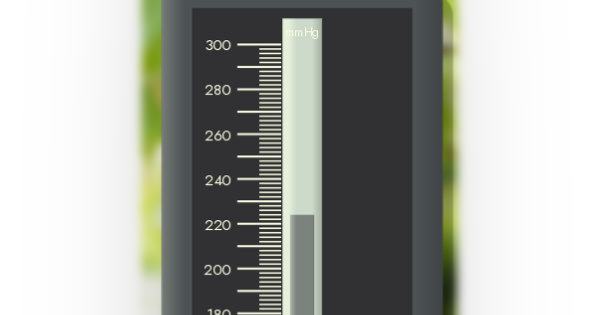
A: 224mmHg
